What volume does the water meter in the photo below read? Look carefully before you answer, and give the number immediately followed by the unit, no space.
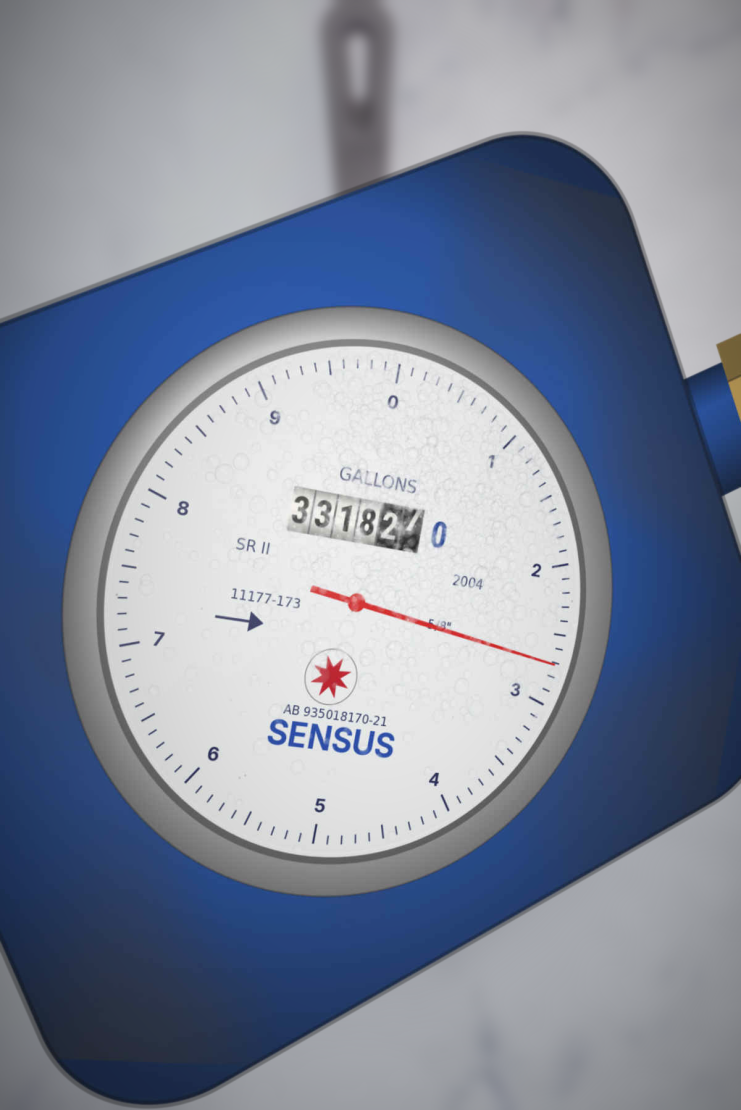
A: 3318272.7gal
